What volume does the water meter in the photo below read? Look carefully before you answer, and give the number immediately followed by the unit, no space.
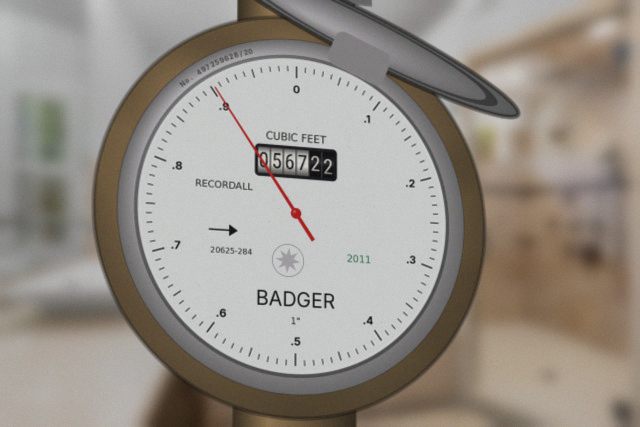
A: 56721.90ft³
